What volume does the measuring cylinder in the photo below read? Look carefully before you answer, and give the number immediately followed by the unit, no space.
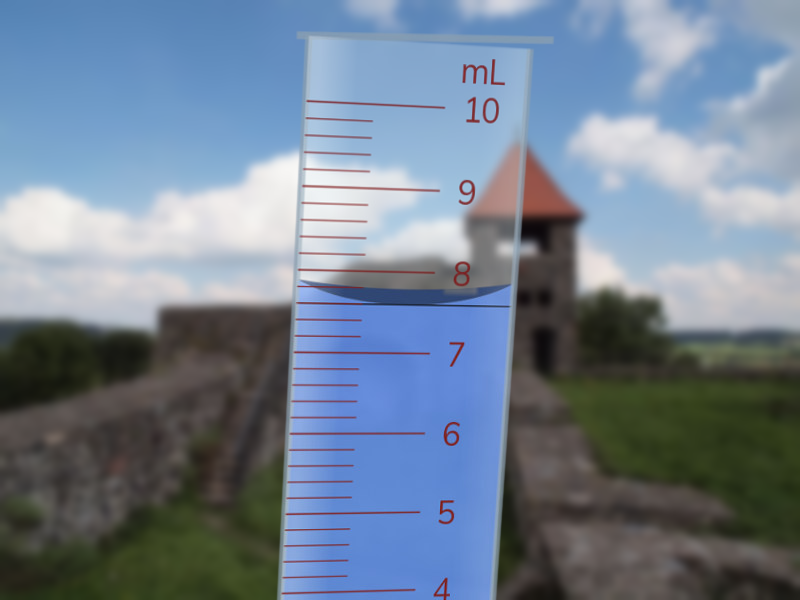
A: 7.6mL
